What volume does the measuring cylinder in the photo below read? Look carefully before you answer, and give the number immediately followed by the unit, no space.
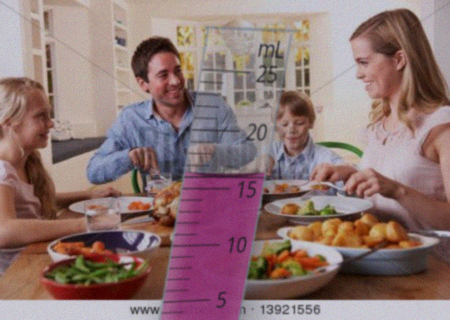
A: 16mL
